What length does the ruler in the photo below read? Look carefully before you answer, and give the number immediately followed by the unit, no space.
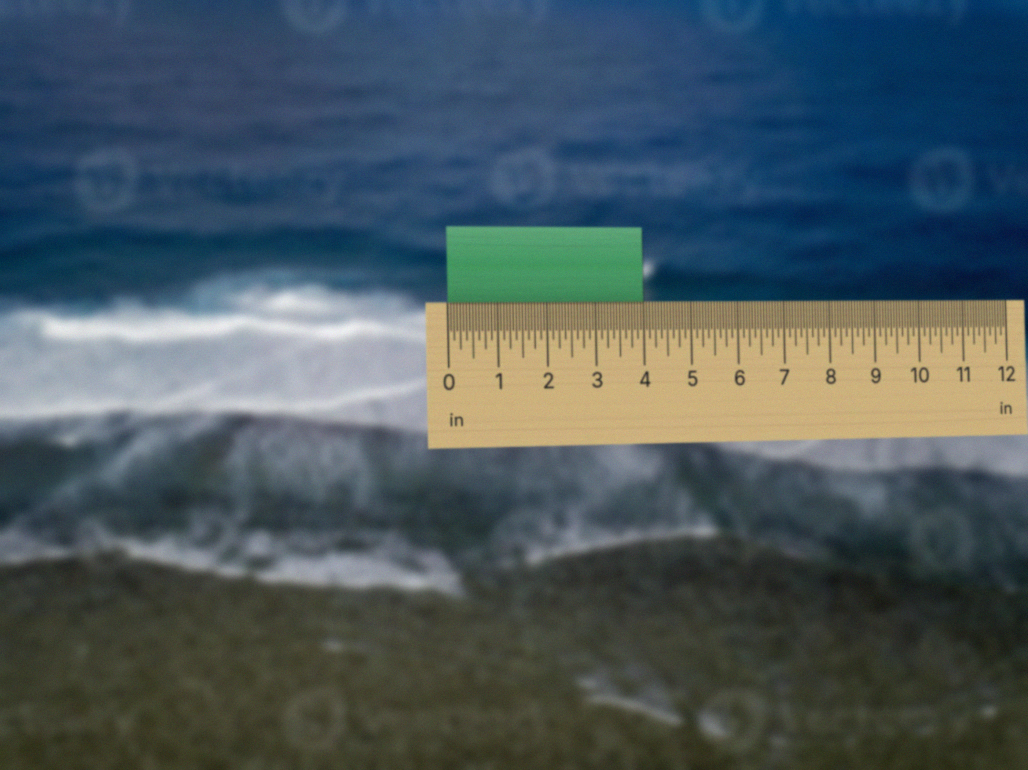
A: 4in
